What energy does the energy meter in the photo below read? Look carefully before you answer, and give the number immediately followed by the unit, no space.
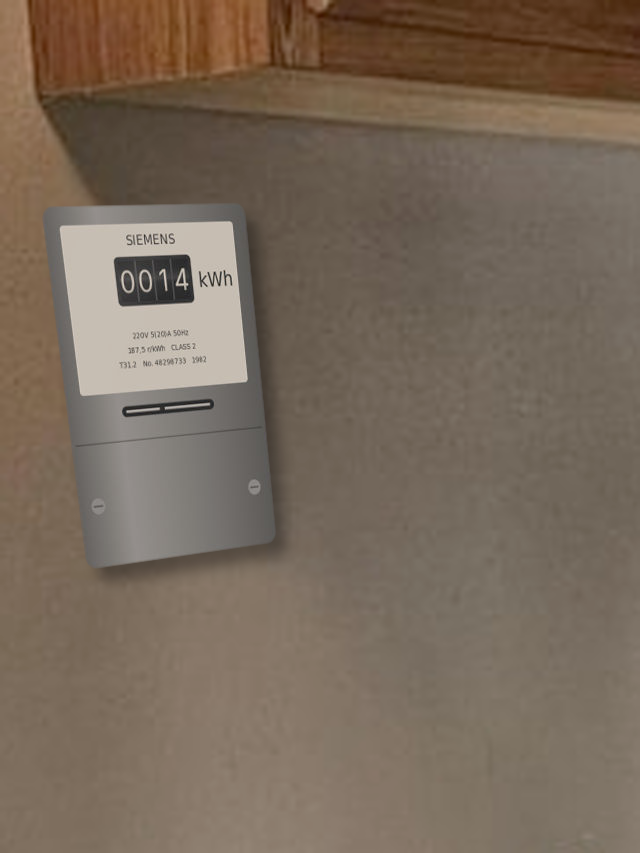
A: 14kWh
